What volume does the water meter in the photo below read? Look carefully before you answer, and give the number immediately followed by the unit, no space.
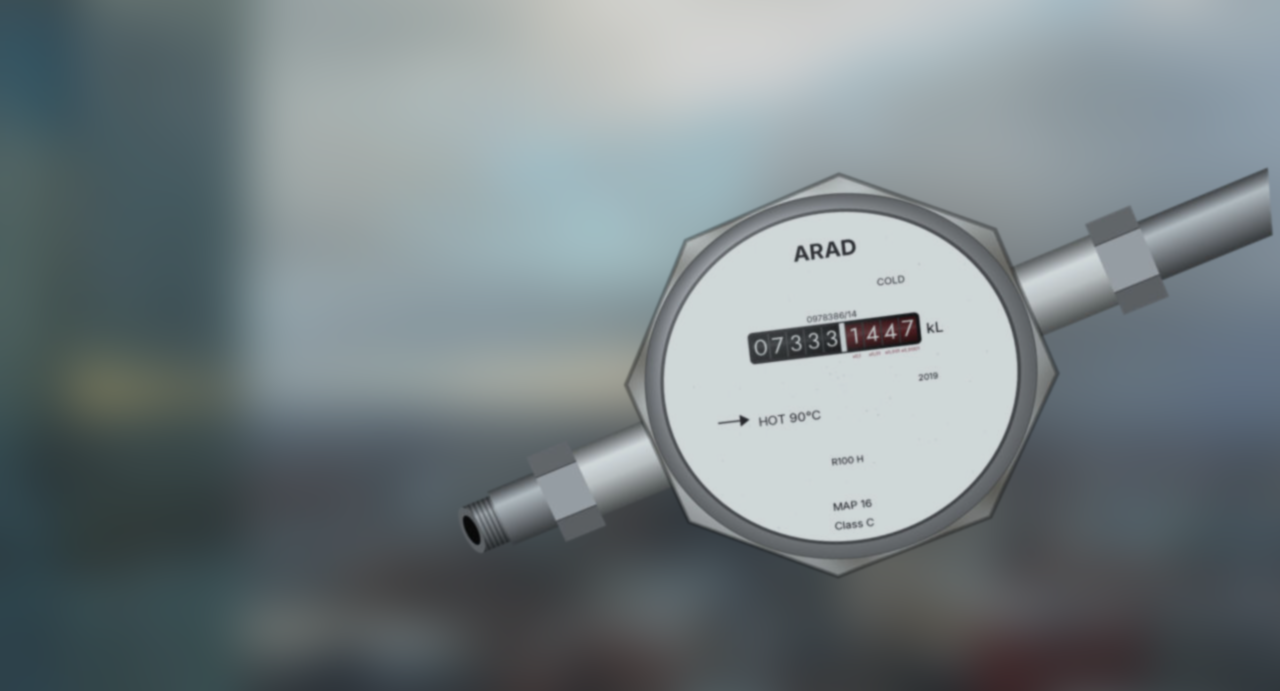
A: 7333.1447kL
